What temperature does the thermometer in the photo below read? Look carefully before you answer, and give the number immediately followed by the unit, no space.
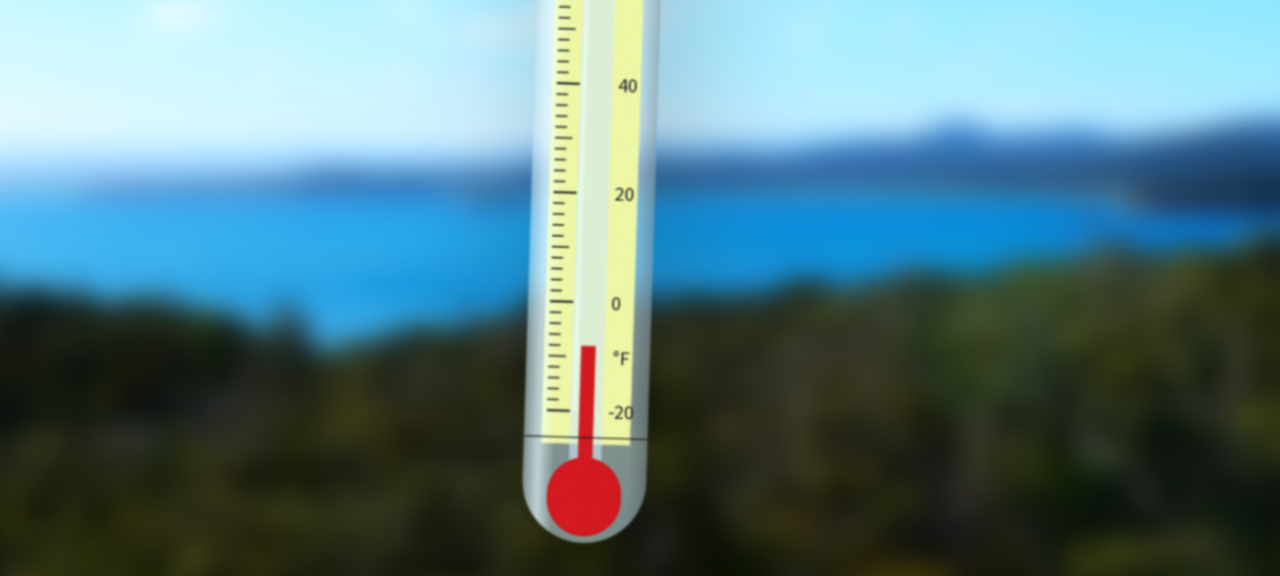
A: -8°F
